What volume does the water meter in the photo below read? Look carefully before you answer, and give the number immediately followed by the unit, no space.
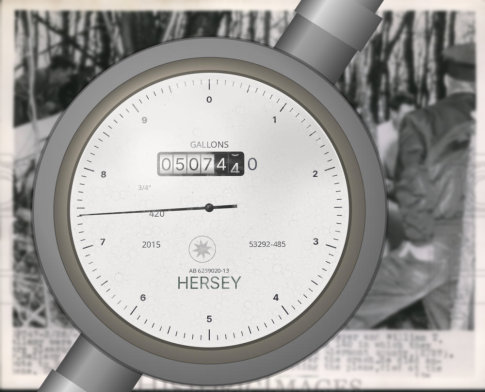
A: 507437.4gal
